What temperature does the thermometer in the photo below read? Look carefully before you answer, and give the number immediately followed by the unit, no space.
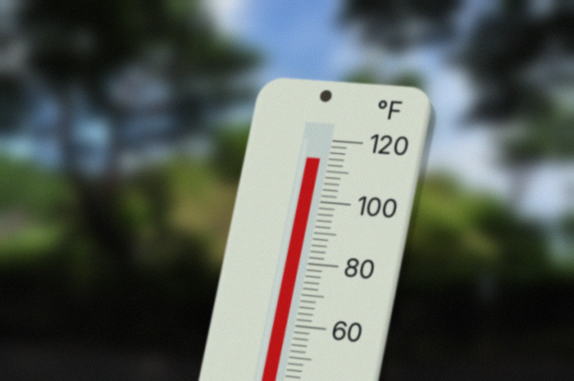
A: 114°F
